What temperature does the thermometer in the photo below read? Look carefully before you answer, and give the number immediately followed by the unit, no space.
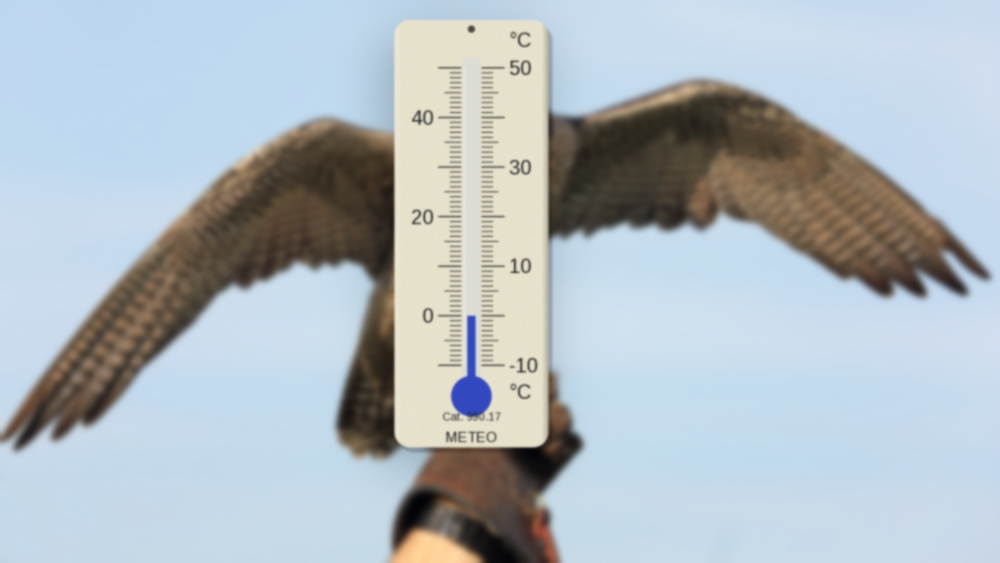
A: 0°C
